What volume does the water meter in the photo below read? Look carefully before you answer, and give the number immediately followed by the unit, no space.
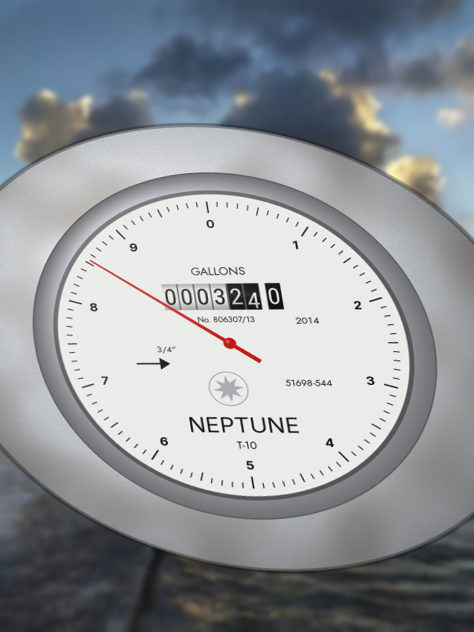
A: 3238.5gal
